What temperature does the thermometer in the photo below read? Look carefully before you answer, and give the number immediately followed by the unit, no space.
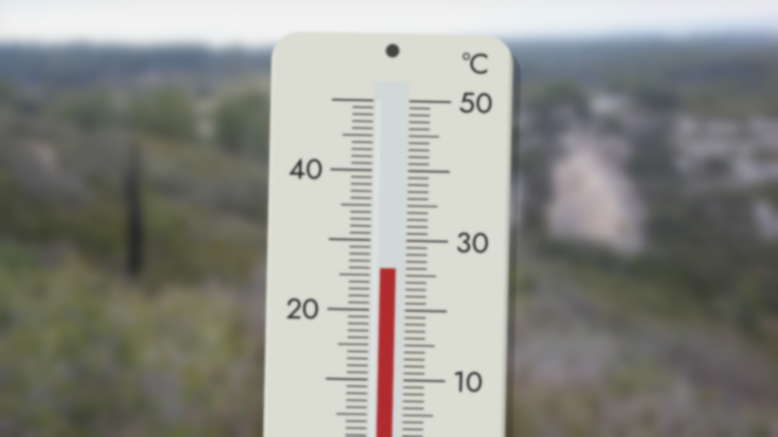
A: 26°C
